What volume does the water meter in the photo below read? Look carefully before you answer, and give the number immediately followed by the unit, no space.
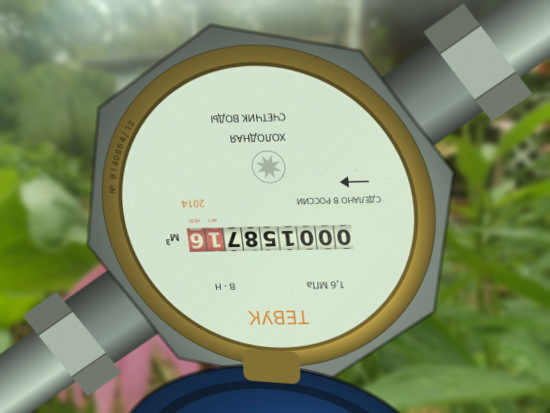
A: 1587.16m³
